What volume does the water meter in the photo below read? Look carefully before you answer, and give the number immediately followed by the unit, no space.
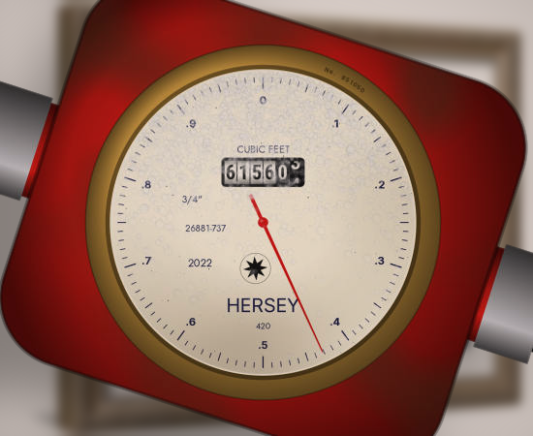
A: 615603.43ft³
